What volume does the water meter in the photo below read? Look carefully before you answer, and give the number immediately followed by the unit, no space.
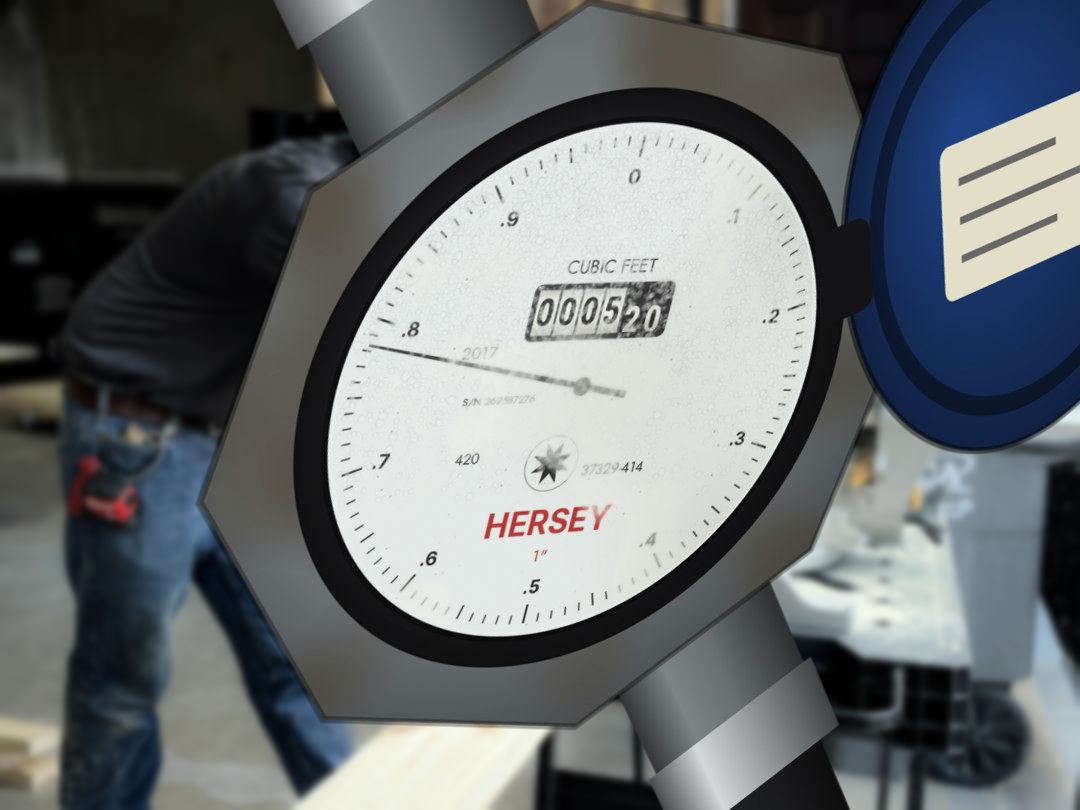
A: 519.78ft³
